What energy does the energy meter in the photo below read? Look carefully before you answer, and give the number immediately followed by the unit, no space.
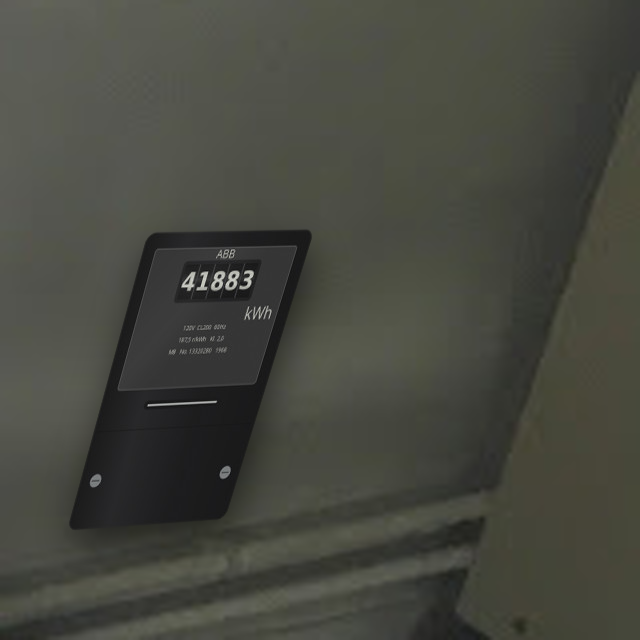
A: 41883kWh
